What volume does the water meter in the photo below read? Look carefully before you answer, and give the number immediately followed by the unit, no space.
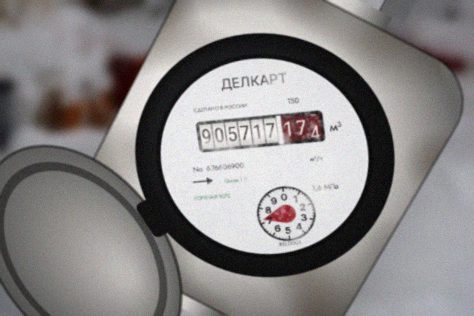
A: 905717.1737m³
